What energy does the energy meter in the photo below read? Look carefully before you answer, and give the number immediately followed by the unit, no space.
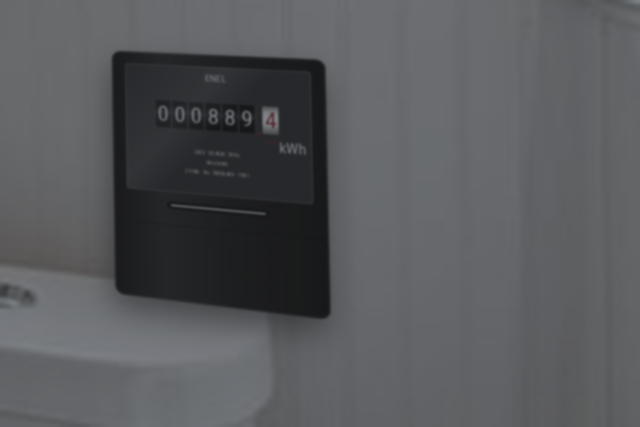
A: 889.4kWh
